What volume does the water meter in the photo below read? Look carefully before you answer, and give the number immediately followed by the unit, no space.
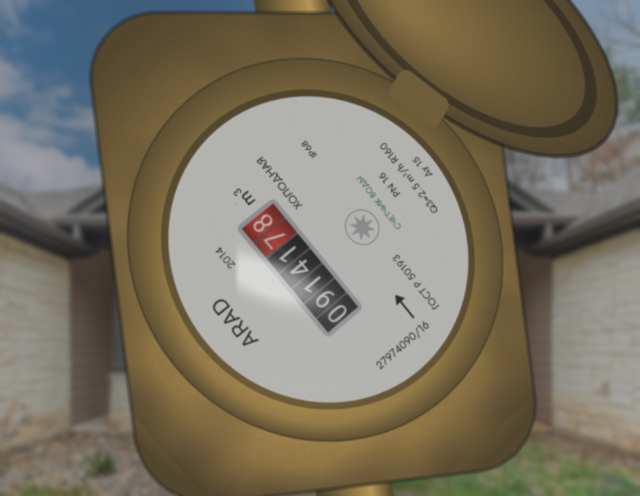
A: 9141.78m³
